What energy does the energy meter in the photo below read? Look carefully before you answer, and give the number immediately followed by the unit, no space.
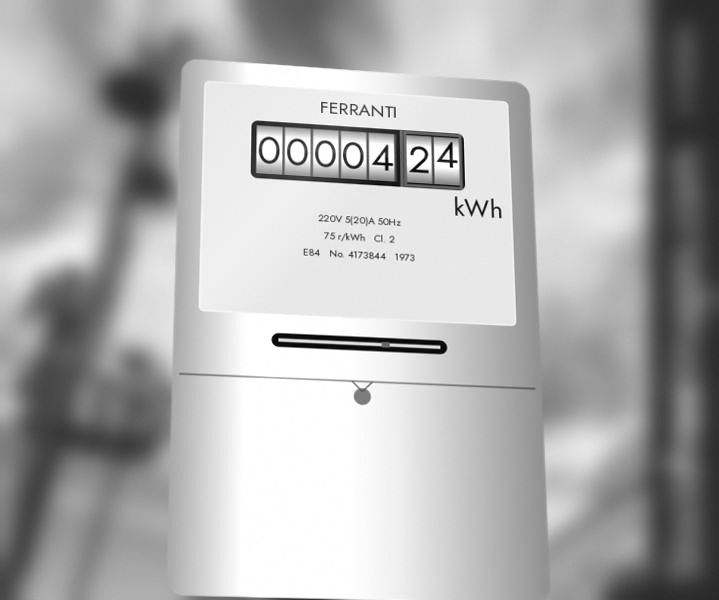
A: 4.24kWh
